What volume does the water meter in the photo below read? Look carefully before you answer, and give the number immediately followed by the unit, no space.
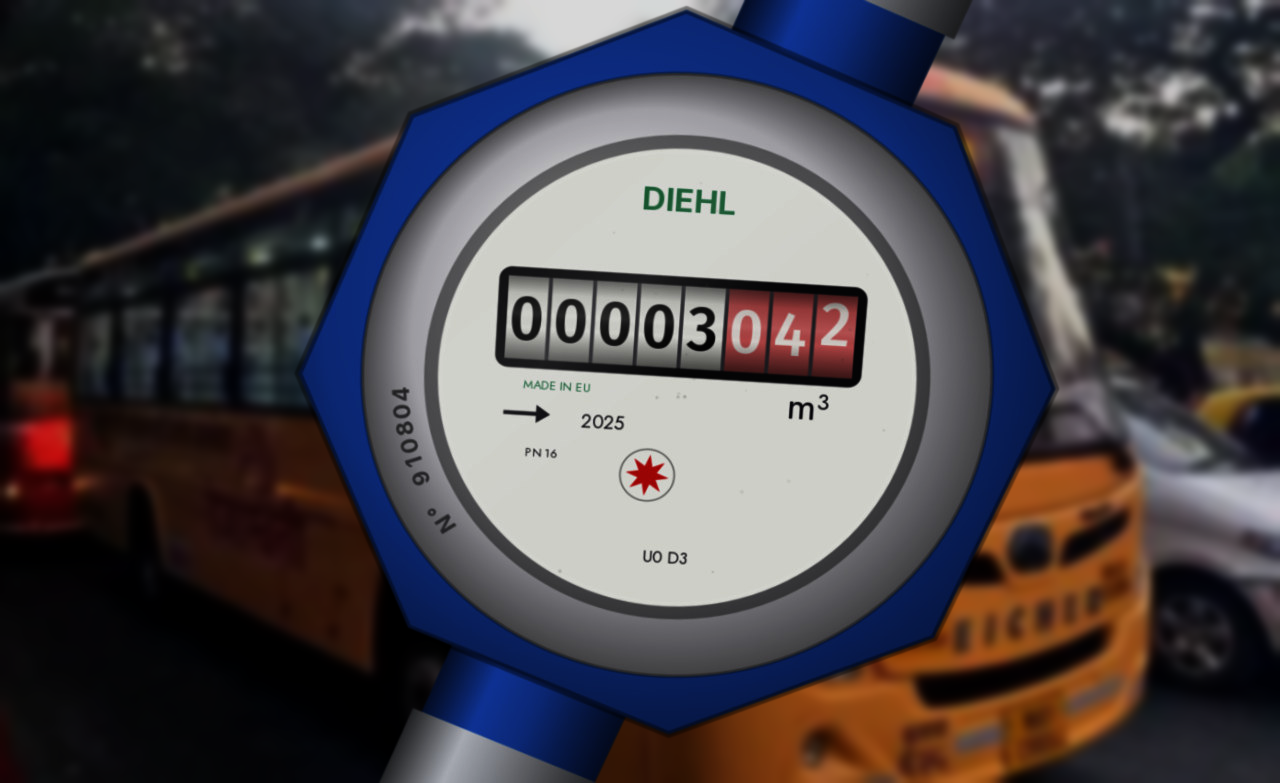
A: 3.042m³
